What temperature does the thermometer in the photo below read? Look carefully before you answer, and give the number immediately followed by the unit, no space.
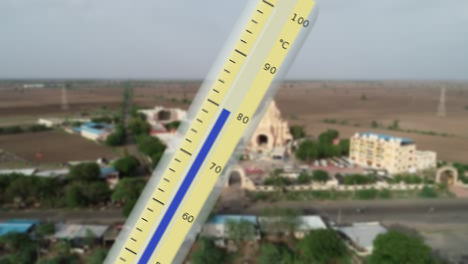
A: 80°C
